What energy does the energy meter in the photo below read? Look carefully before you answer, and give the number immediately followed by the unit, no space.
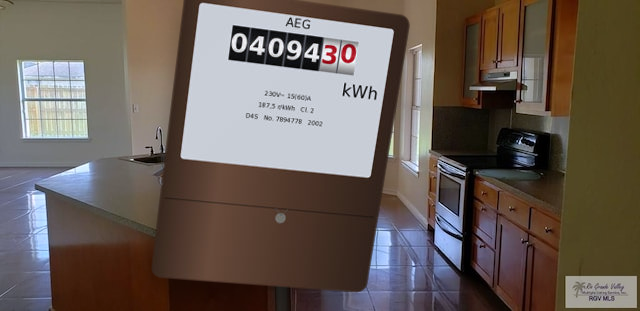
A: 4094.30kWh
